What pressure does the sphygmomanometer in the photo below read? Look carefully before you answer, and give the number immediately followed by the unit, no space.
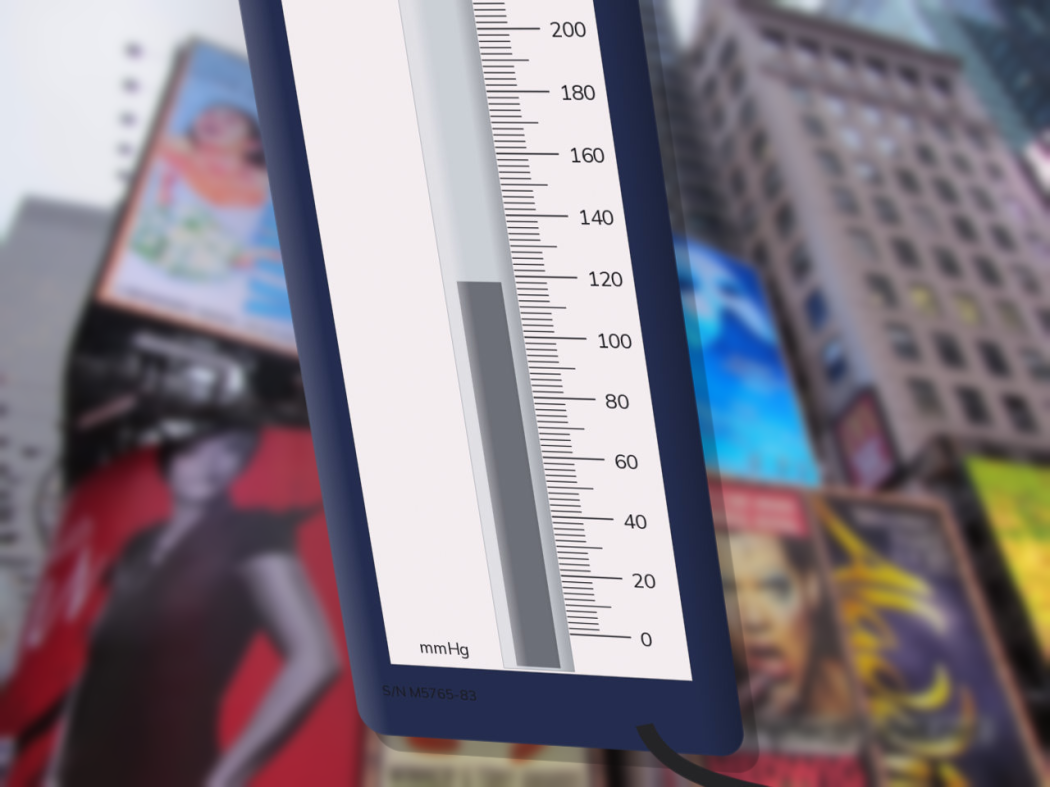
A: 118mmHg
